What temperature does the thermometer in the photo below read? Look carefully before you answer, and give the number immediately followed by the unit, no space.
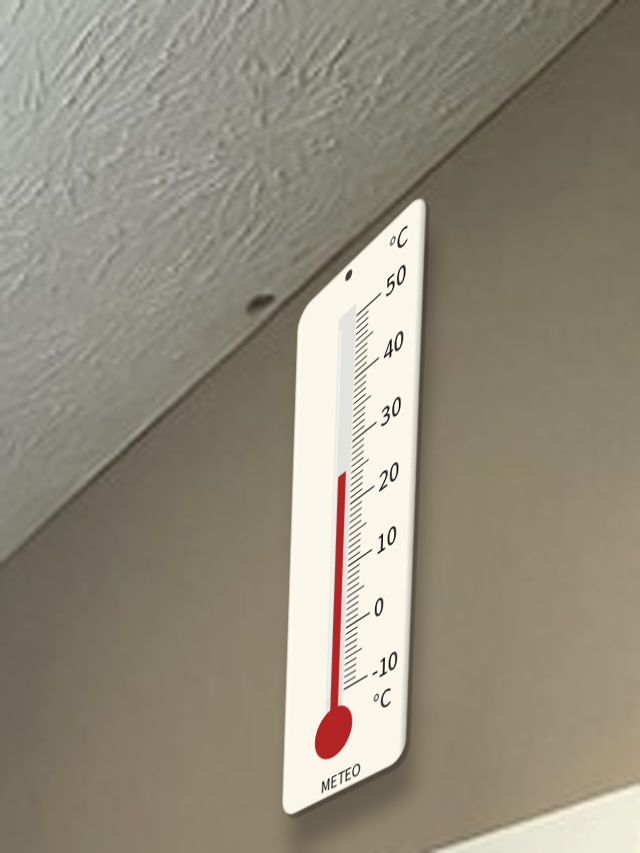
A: 26°C
